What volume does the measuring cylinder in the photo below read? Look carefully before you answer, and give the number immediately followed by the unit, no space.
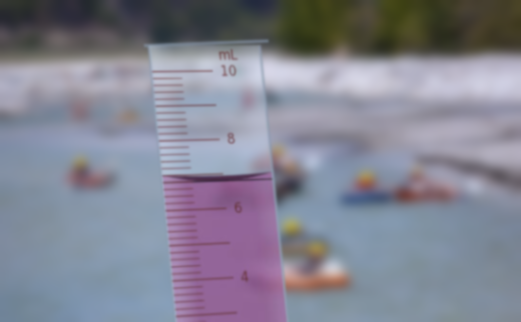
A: 6.8mL
